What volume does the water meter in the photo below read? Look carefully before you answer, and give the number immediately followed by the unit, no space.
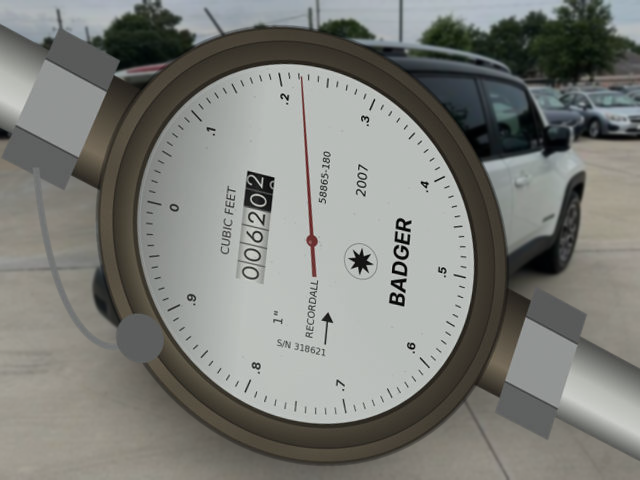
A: 6202.22ft³
